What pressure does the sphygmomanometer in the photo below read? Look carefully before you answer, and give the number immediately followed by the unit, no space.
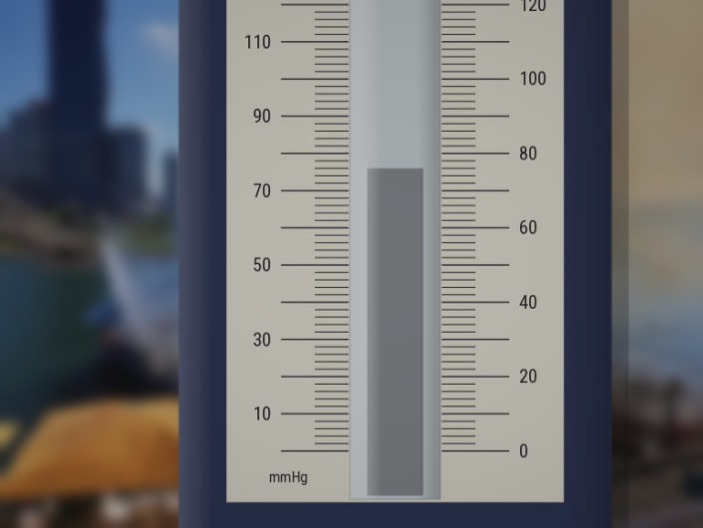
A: 76mmHg
